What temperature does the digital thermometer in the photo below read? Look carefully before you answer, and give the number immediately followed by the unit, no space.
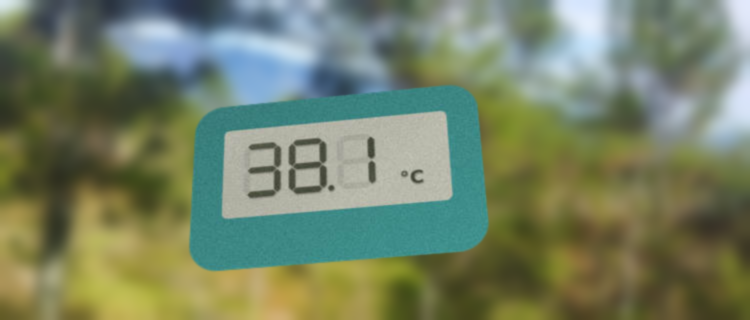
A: 38.1°C
